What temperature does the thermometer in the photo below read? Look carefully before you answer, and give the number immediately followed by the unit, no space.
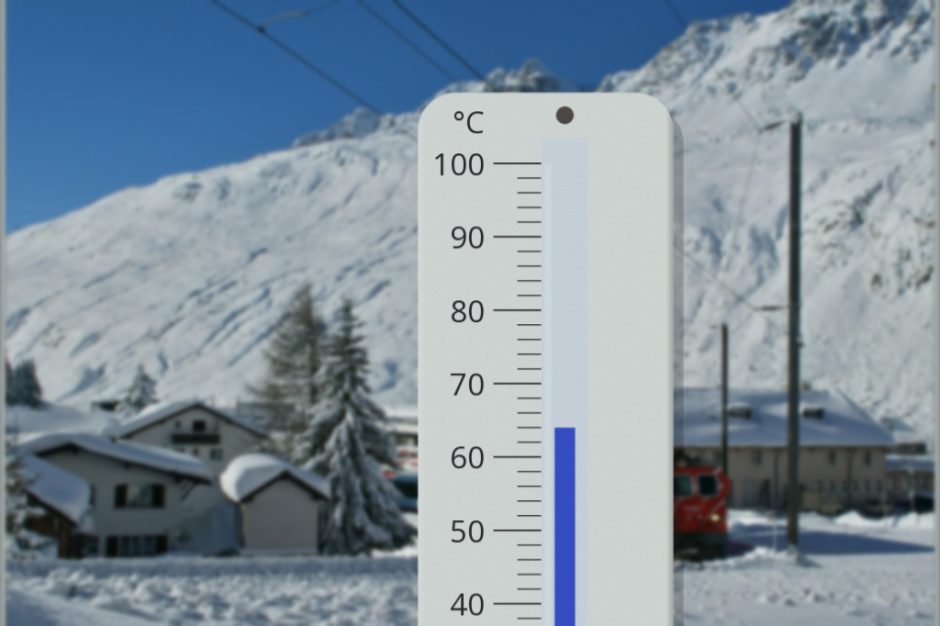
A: 64°C
